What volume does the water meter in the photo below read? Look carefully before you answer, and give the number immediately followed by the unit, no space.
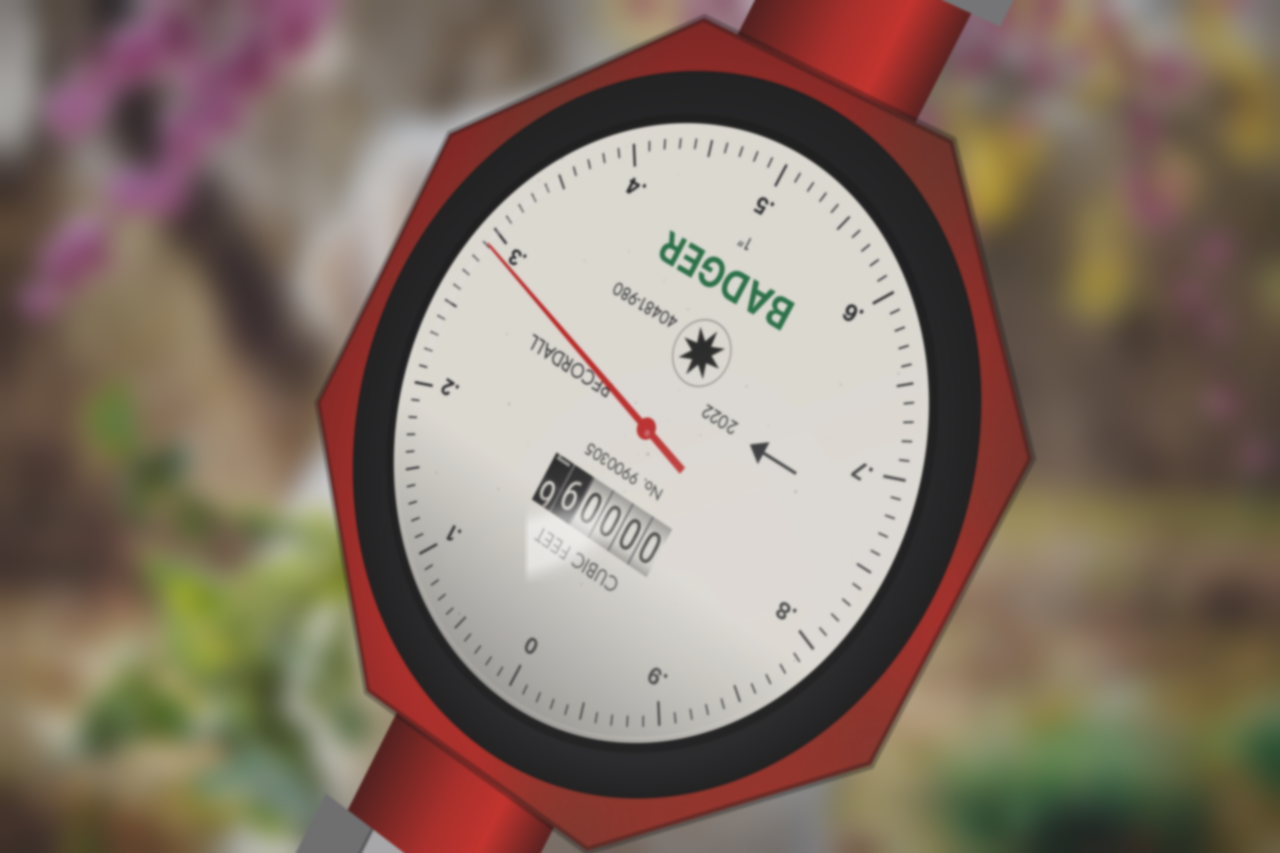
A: 96.29ft³
